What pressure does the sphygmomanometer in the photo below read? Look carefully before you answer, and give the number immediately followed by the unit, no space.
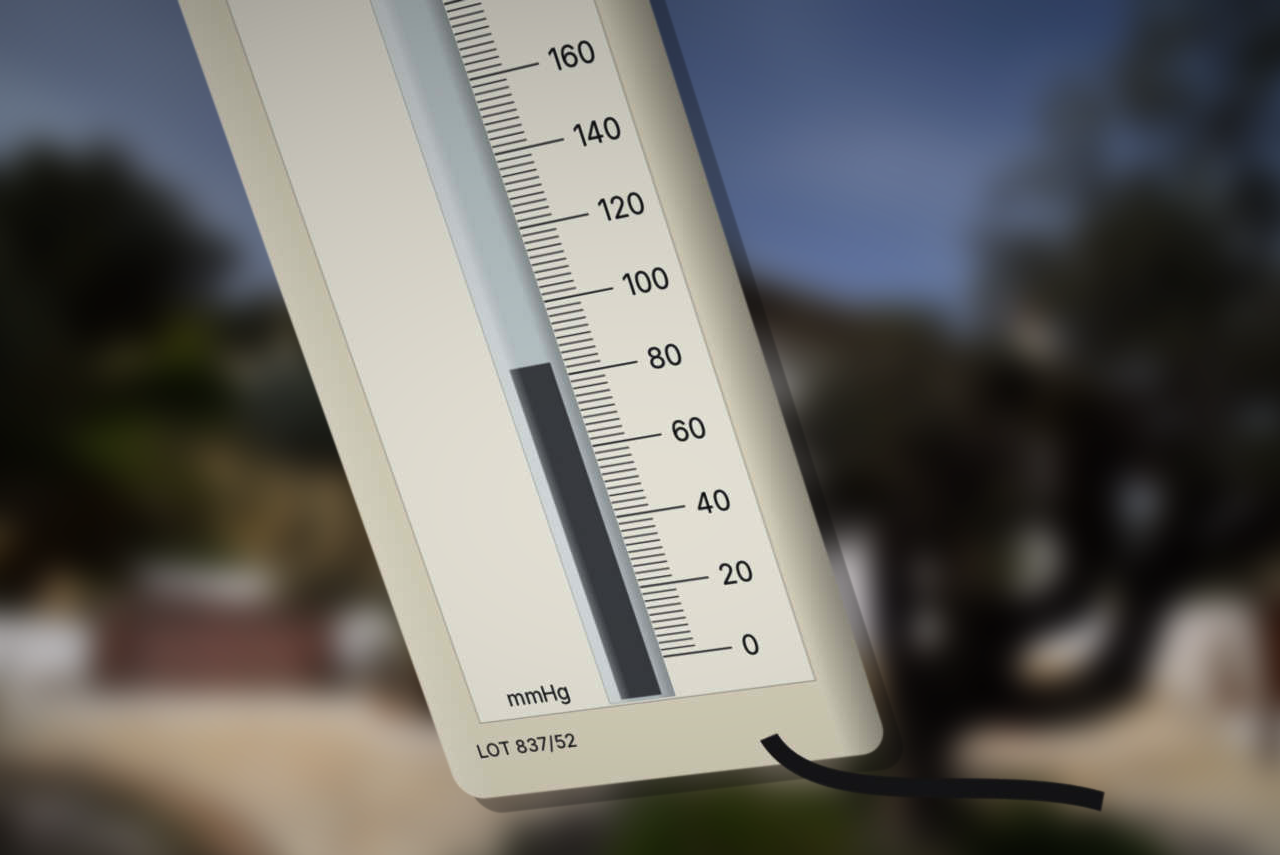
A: 84mmHg
